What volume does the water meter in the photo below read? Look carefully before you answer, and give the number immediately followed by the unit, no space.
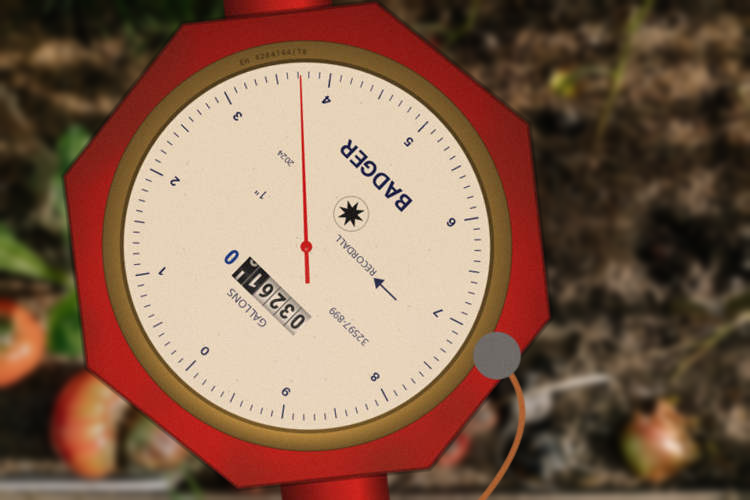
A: 326113.7gal
